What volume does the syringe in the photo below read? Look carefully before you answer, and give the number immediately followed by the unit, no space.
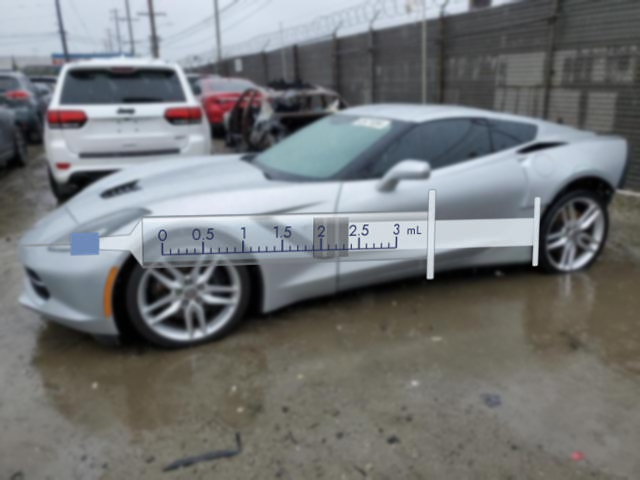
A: 1.9mL
